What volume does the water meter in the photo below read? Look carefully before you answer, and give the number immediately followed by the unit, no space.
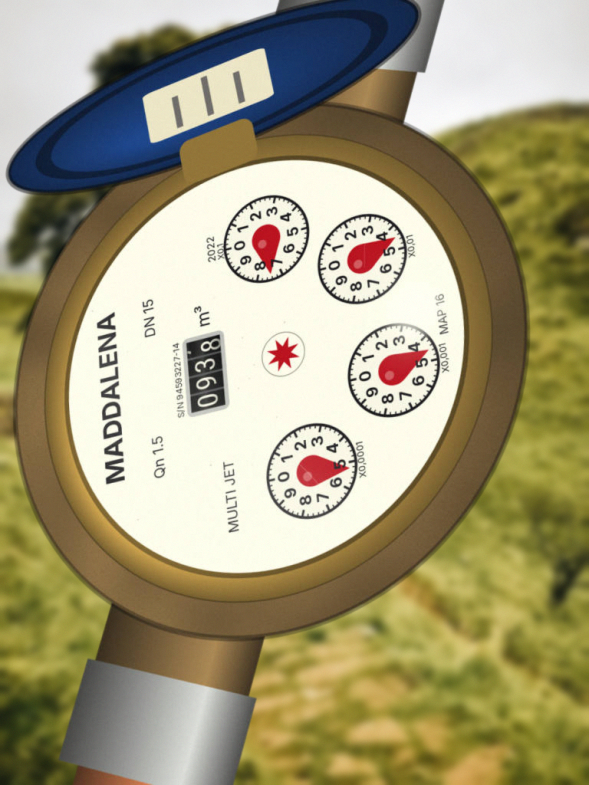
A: 937.7445m³
